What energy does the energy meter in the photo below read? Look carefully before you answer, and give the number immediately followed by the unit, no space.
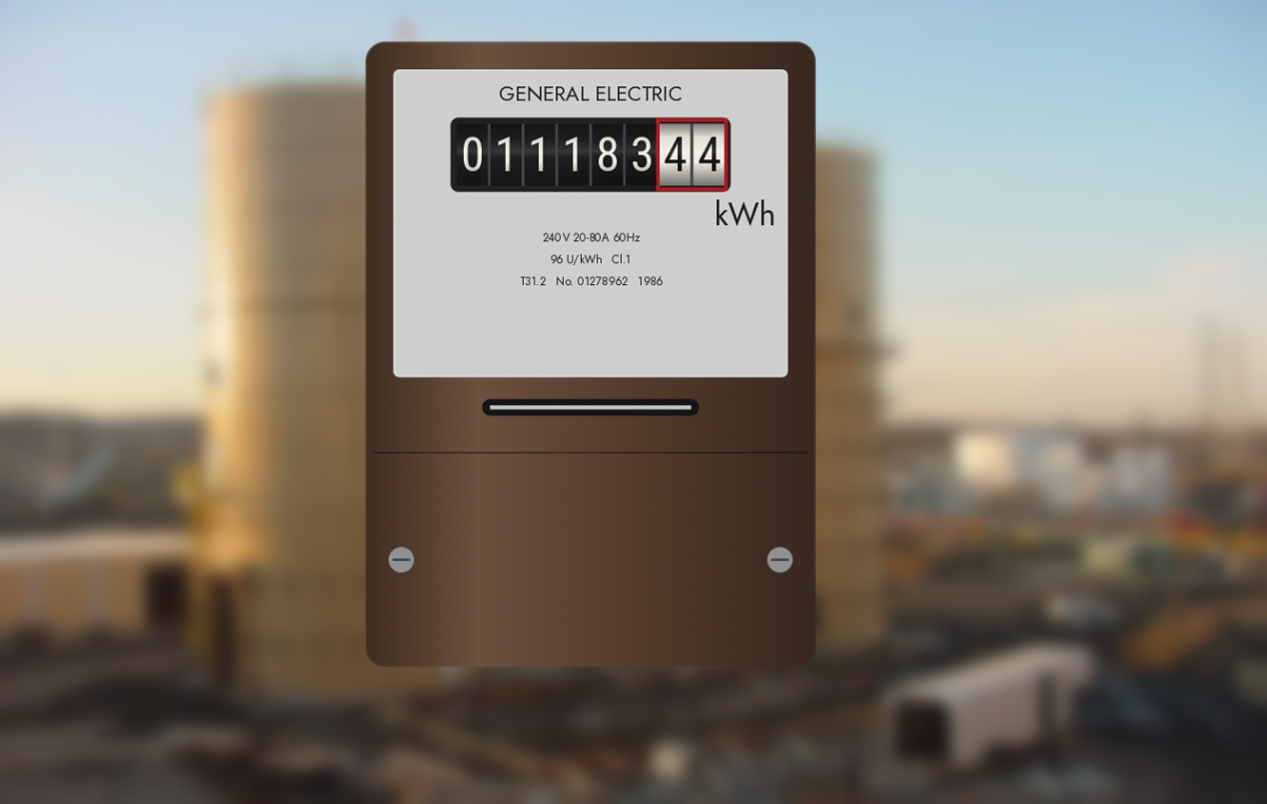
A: 11183.44kWh
